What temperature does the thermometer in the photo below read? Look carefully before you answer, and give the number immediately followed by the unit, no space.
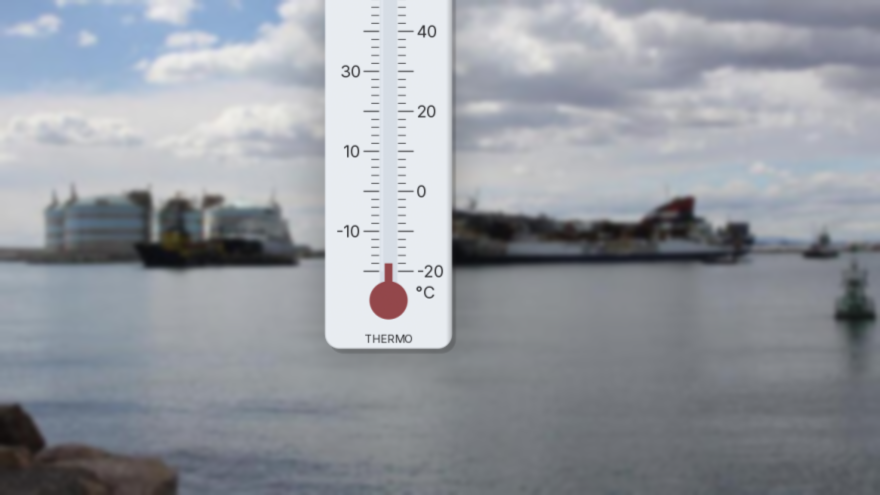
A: -18°C
